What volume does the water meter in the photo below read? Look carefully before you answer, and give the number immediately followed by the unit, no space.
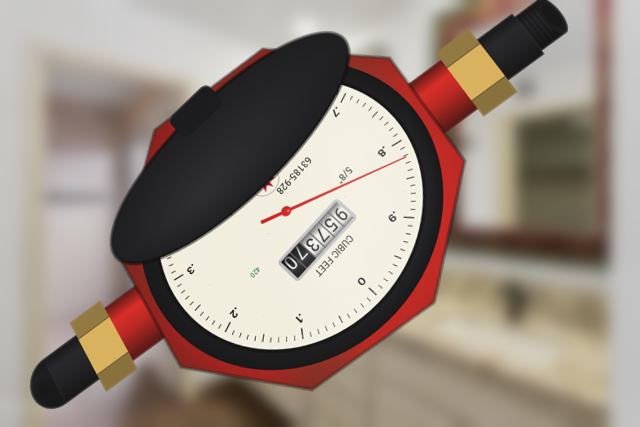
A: 957369.82ft³
